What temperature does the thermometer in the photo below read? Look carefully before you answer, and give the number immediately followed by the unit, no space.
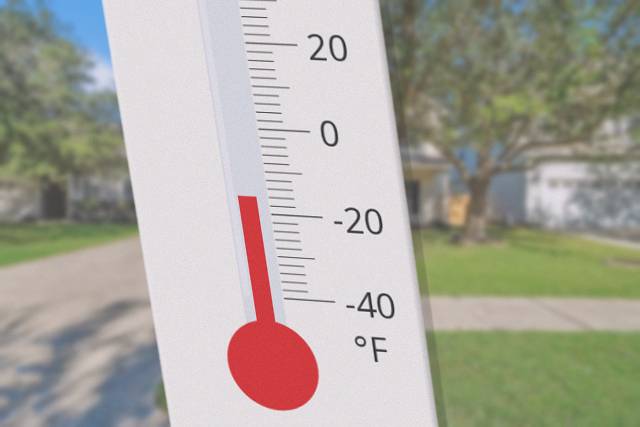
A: -16°F
